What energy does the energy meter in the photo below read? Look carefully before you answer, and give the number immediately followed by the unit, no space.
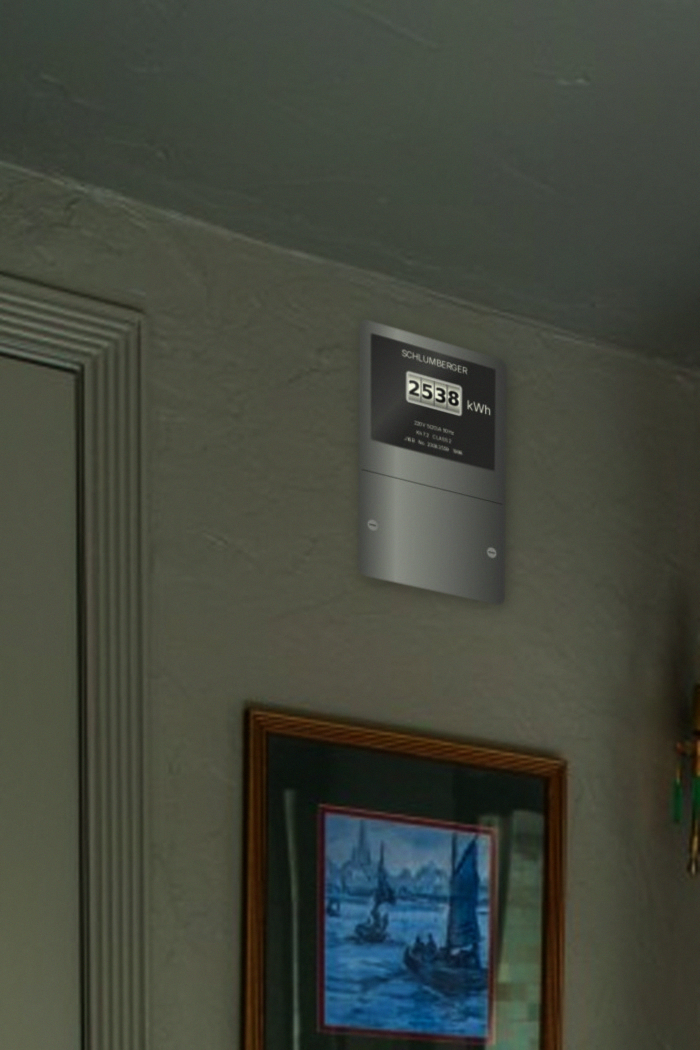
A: 2538kWh
